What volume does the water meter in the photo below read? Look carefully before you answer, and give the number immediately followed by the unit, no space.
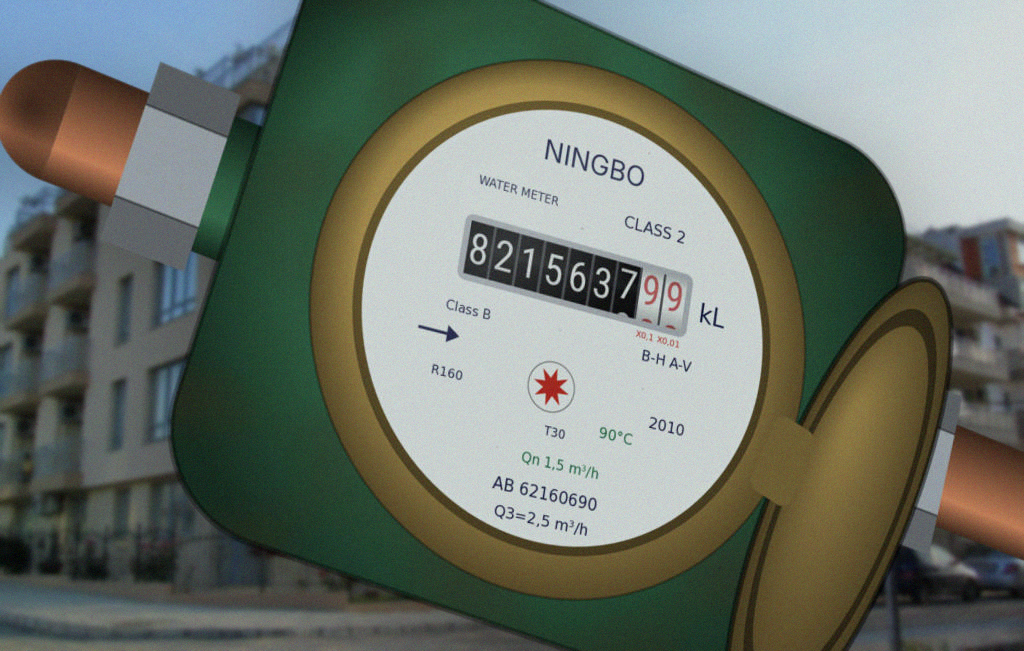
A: 8215637.99kL
